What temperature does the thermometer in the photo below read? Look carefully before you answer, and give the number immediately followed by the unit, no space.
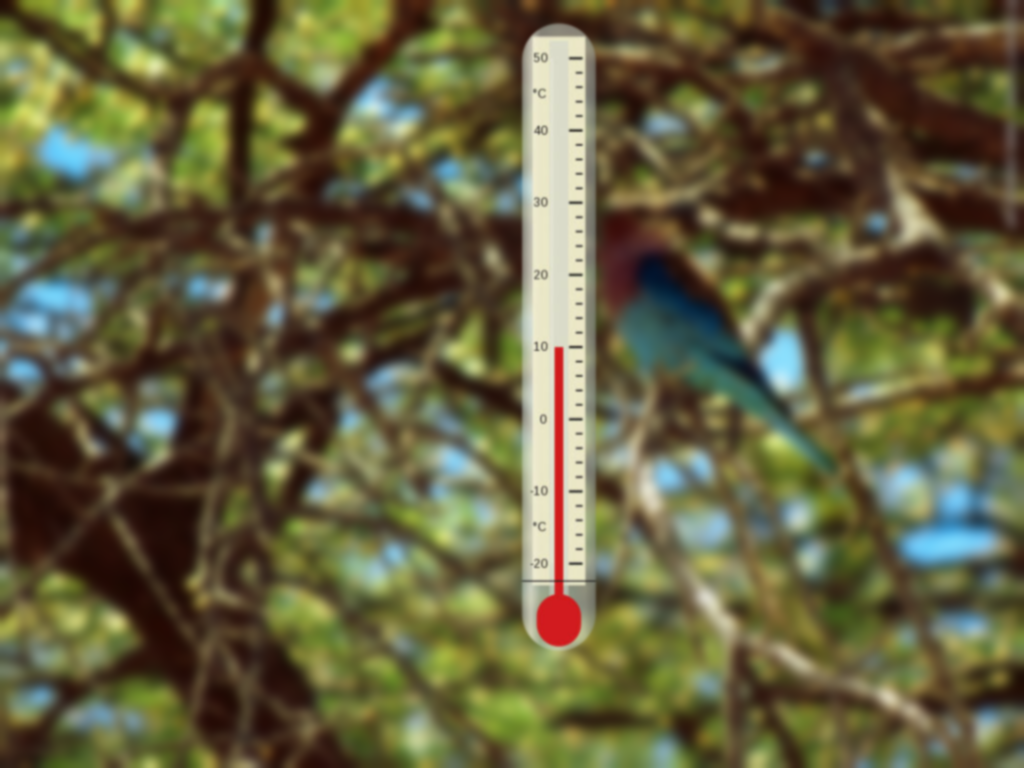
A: 10°C
